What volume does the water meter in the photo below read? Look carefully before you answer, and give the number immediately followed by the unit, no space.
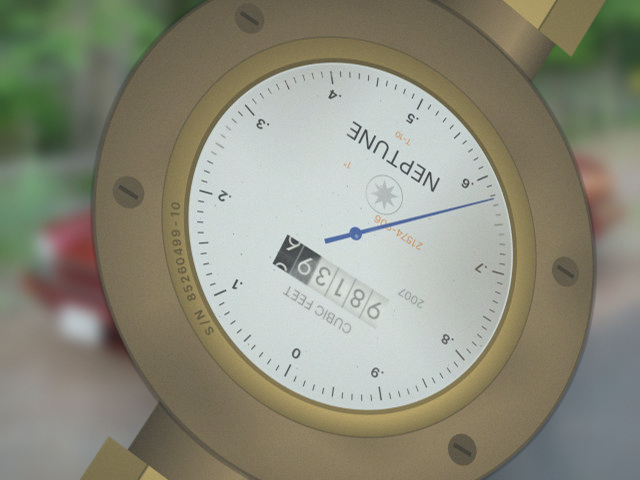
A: 981395.62ft³
